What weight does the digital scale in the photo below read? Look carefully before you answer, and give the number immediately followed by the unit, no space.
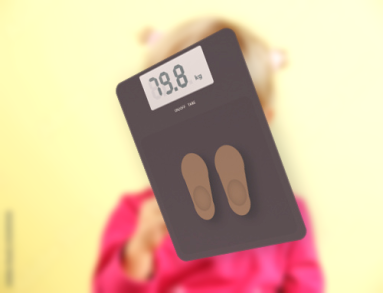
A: 79.8kg
